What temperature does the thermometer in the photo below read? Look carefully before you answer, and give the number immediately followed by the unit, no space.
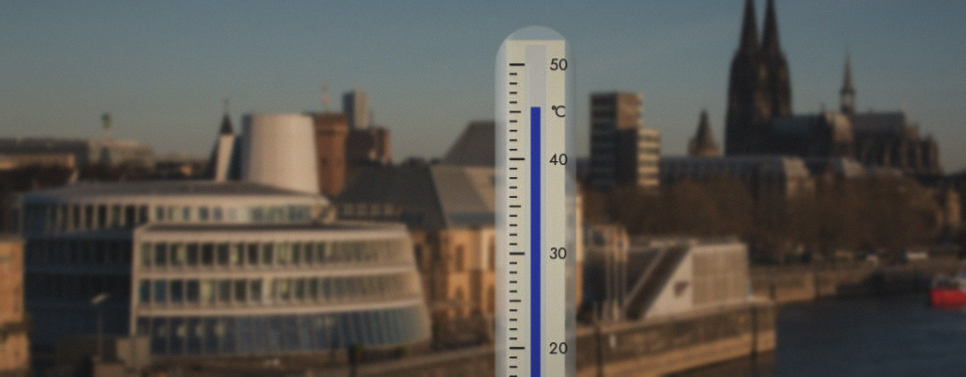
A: 45.5°C
